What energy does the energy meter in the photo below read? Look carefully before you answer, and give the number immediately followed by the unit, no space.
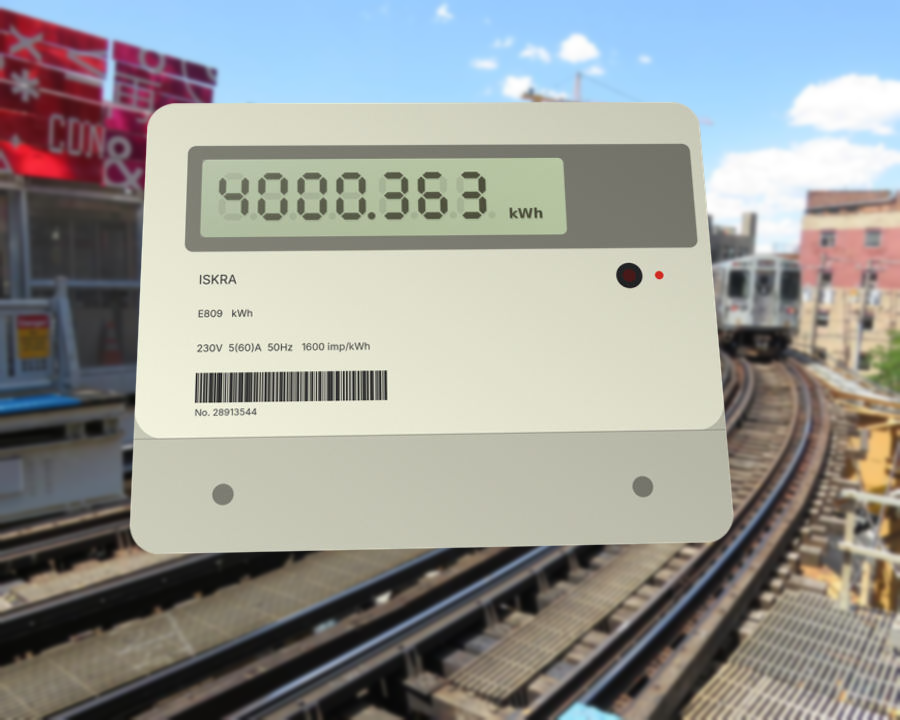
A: 4000.363kWh
